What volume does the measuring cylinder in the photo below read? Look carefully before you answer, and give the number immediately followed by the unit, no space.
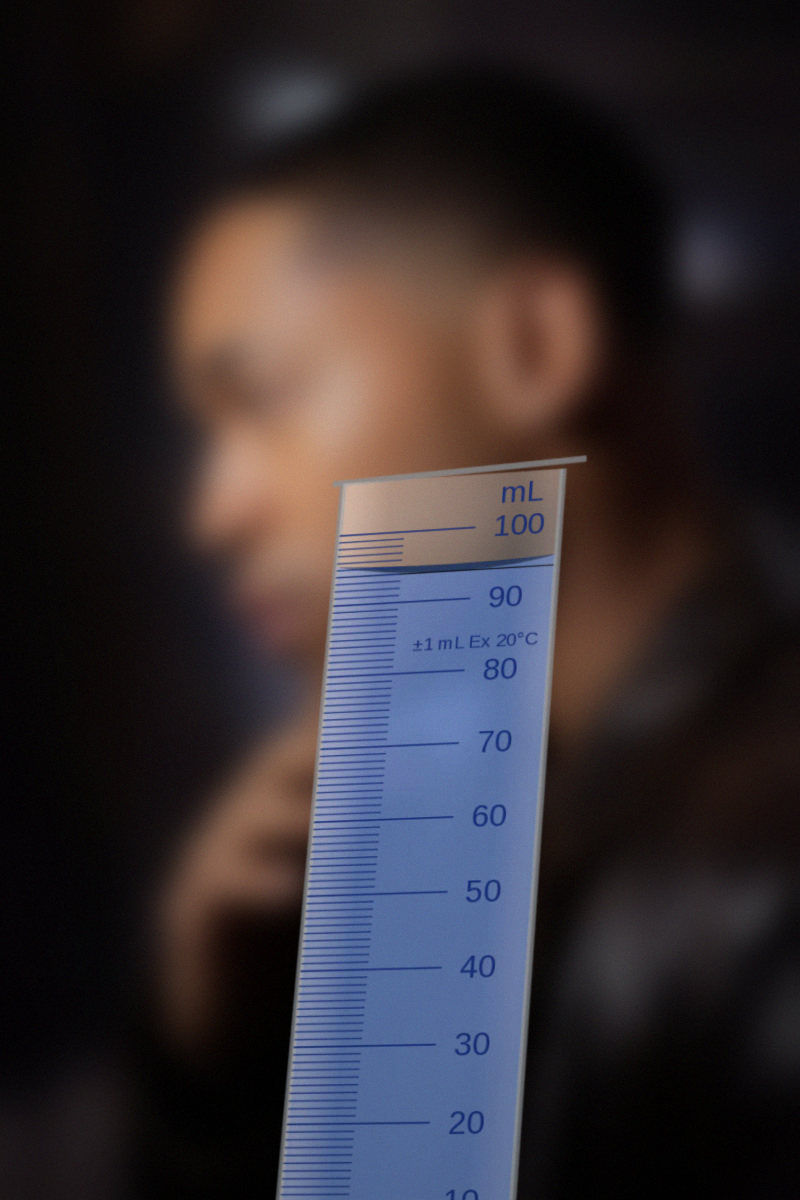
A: 94mL
